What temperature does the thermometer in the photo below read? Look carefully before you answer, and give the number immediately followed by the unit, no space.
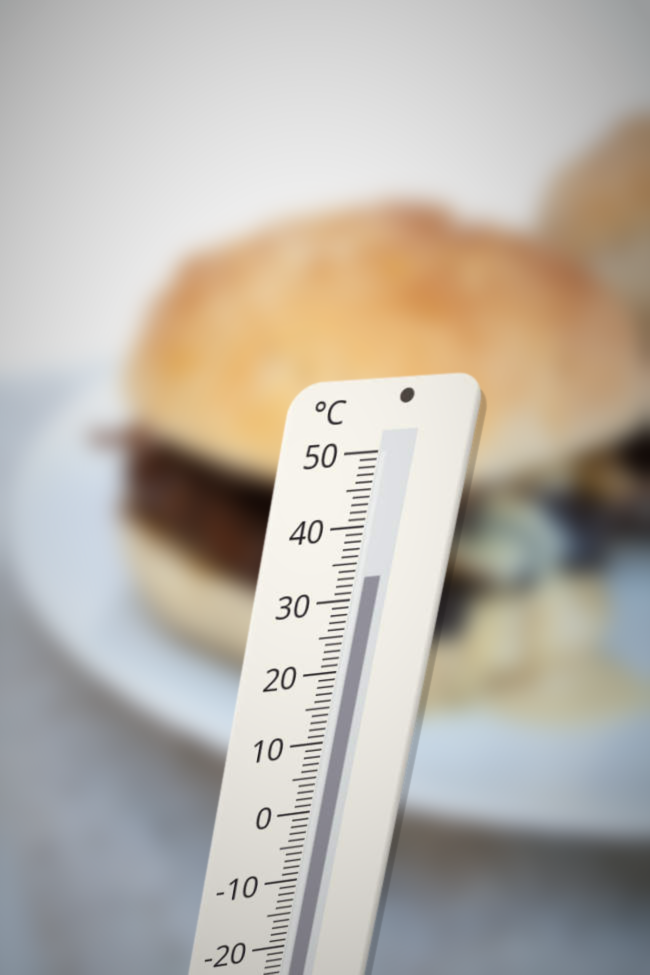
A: 33°C
